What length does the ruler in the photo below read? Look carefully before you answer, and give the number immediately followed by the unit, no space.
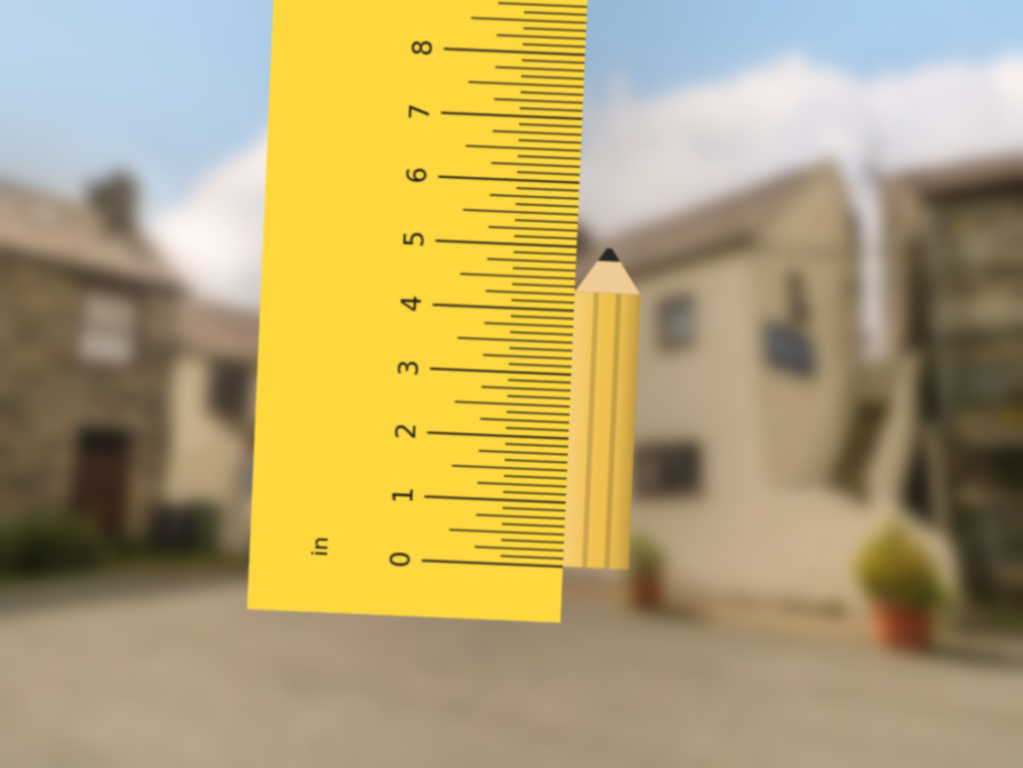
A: 5in
